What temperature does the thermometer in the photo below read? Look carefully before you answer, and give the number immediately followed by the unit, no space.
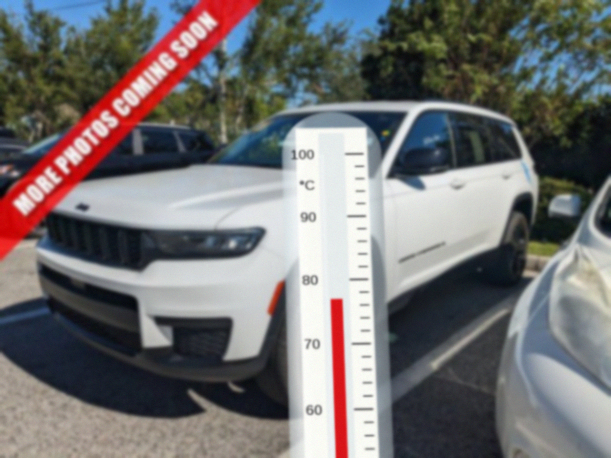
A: 77°C
